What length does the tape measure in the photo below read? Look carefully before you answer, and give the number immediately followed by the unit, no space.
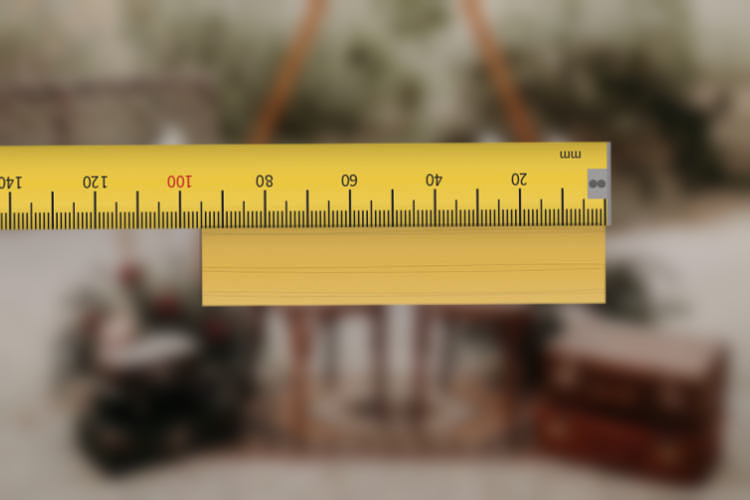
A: 95mm
